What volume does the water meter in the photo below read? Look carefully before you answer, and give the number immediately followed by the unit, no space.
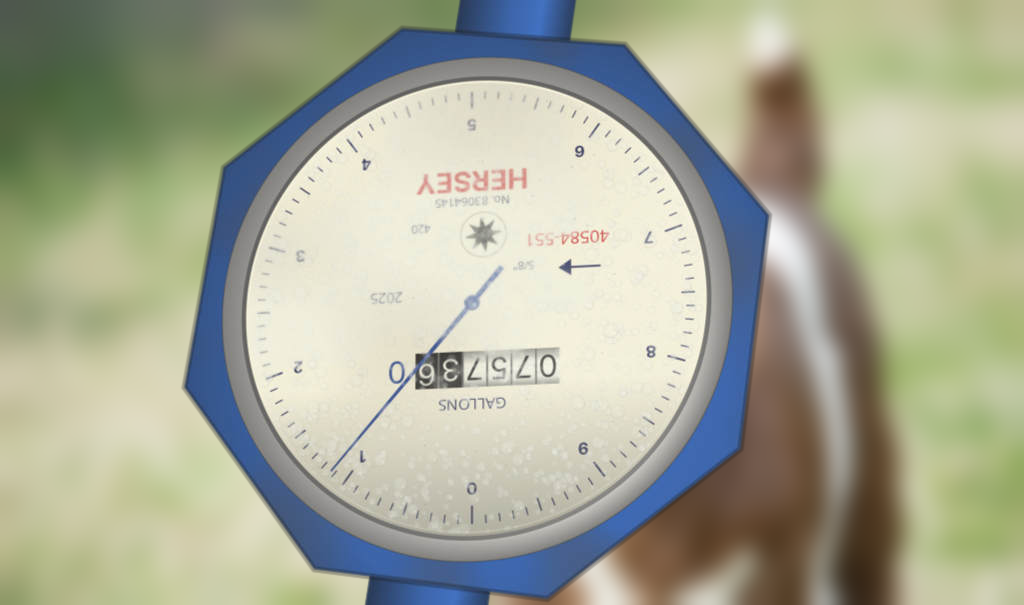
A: 757361.1gal
